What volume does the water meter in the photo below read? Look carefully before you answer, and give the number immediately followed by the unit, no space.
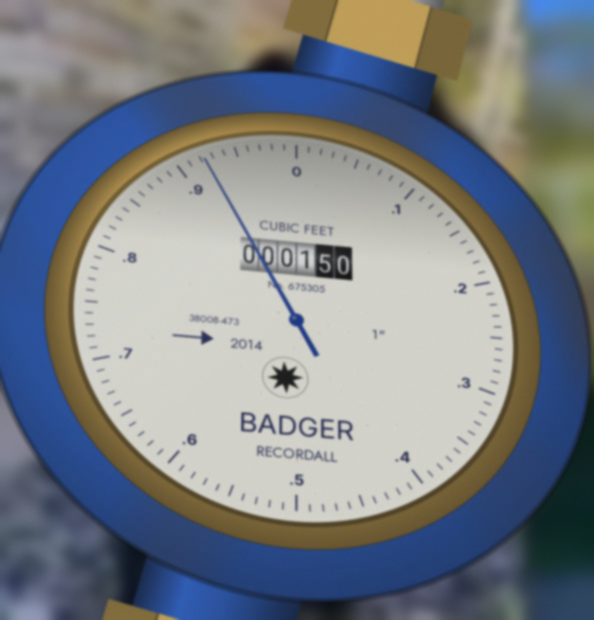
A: 149.92ft³
